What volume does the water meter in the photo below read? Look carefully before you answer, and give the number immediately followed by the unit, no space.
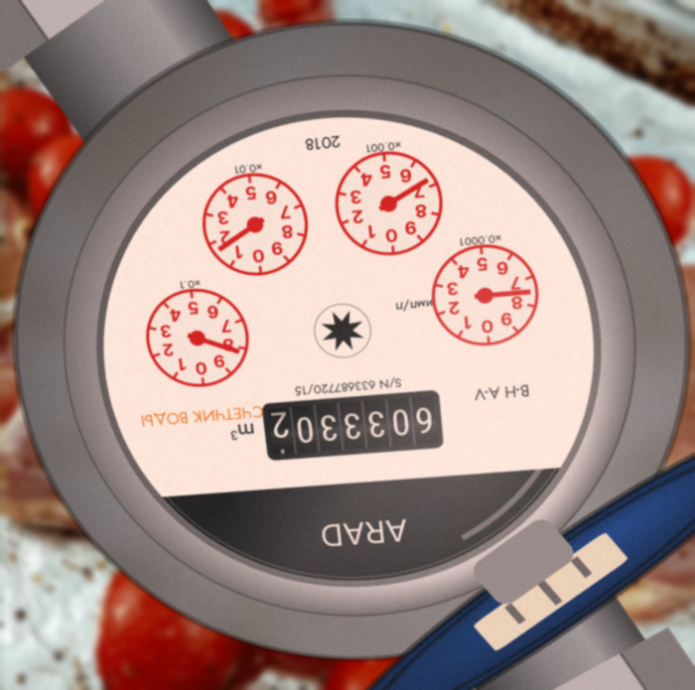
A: 6033301.8167m³
